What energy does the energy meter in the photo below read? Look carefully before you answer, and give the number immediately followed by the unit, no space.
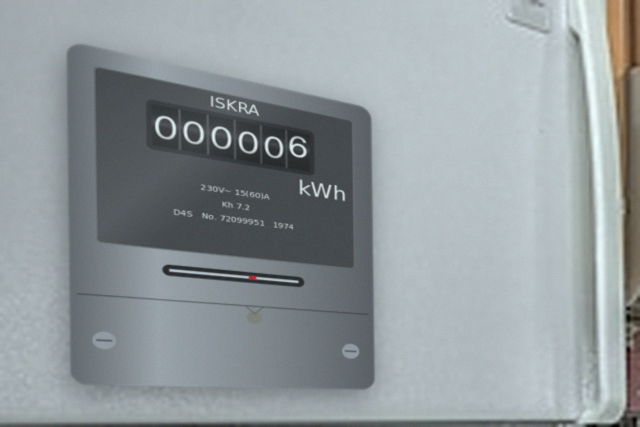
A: 6kWh
